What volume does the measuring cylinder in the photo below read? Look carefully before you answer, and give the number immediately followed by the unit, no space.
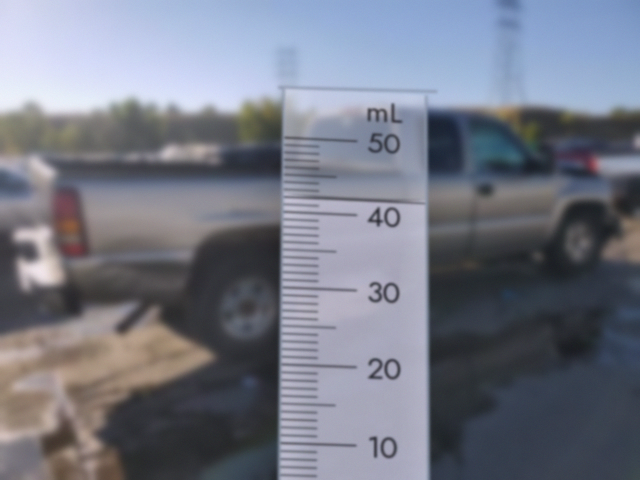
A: 42mL
